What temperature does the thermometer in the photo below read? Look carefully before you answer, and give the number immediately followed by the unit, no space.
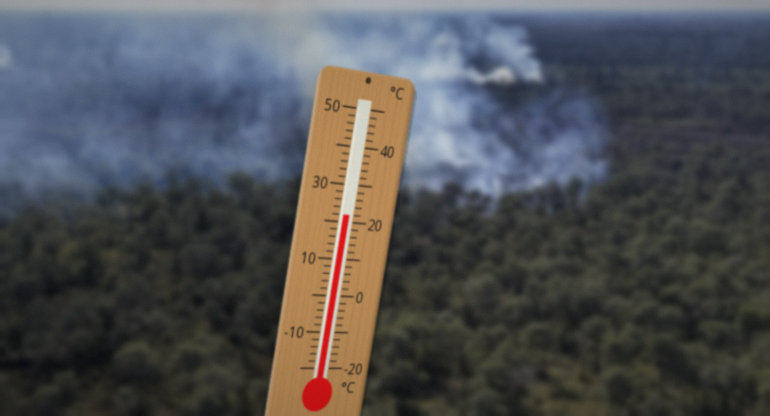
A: 22°C
